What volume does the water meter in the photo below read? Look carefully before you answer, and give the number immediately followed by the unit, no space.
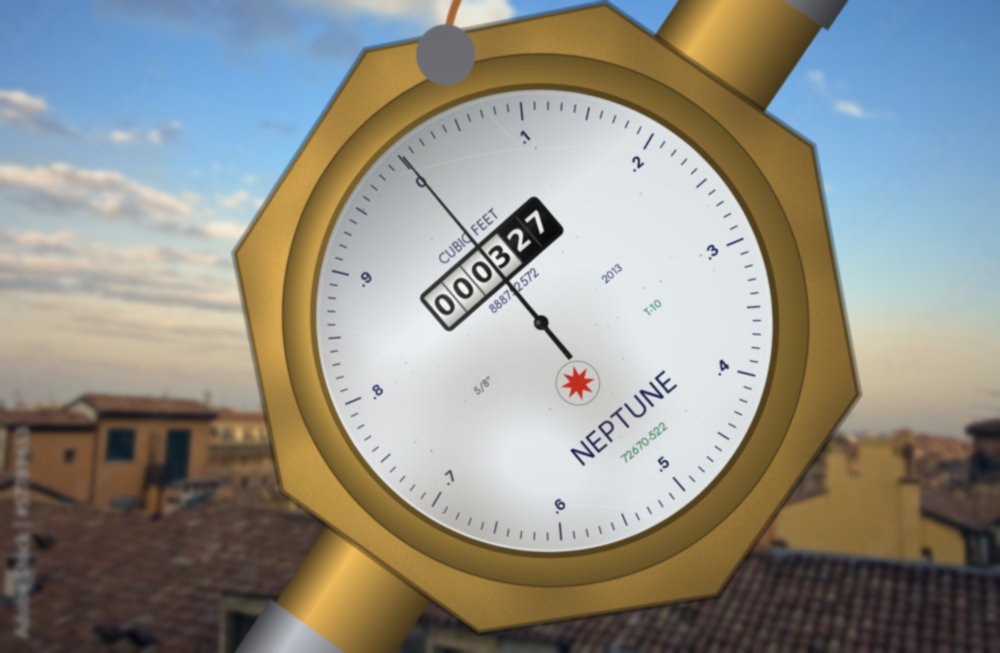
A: 327.00ft³
